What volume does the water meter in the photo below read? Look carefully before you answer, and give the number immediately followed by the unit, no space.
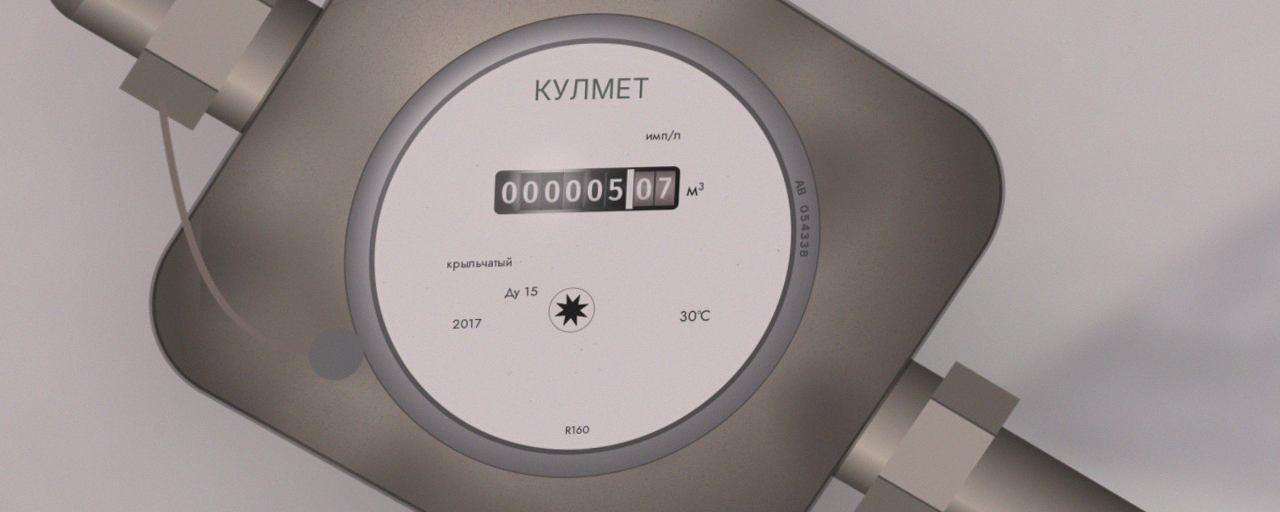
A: 5.07m³
